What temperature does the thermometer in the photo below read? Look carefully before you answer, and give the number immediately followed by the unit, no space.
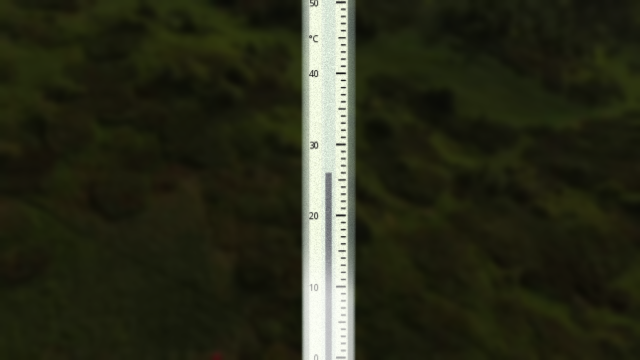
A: 26°C
